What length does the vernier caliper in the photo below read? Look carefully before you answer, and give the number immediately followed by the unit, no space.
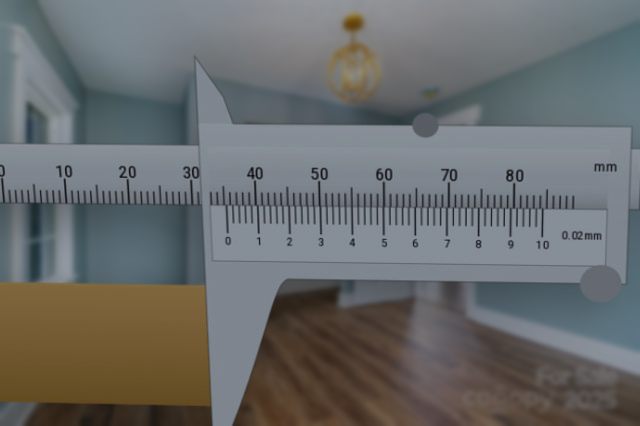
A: 35.4mm
